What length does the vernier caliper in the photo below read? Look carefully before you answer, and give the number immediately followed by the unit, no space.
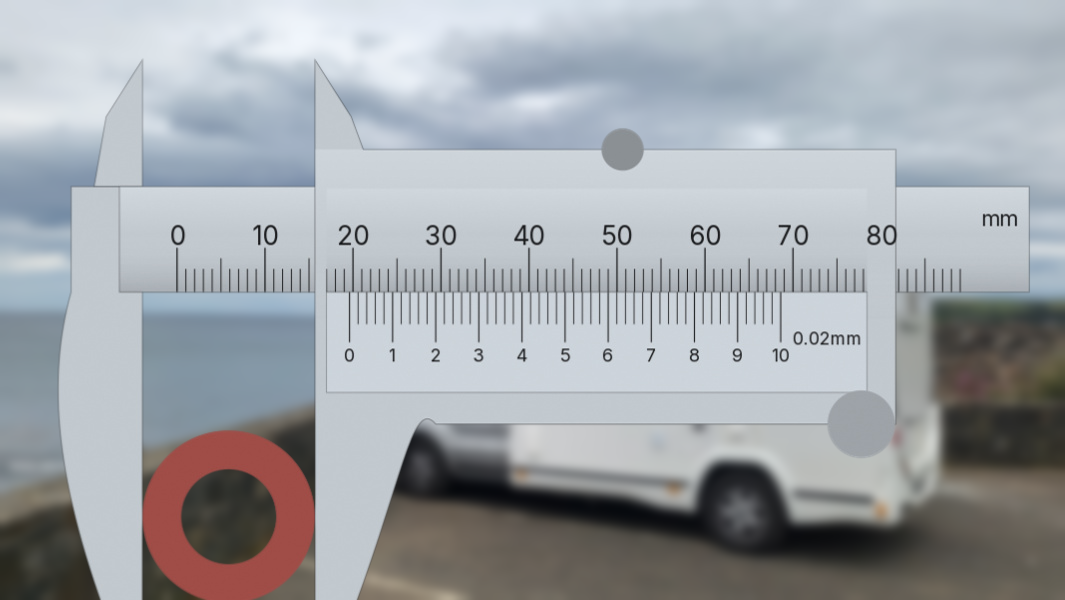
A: 19.6mm
